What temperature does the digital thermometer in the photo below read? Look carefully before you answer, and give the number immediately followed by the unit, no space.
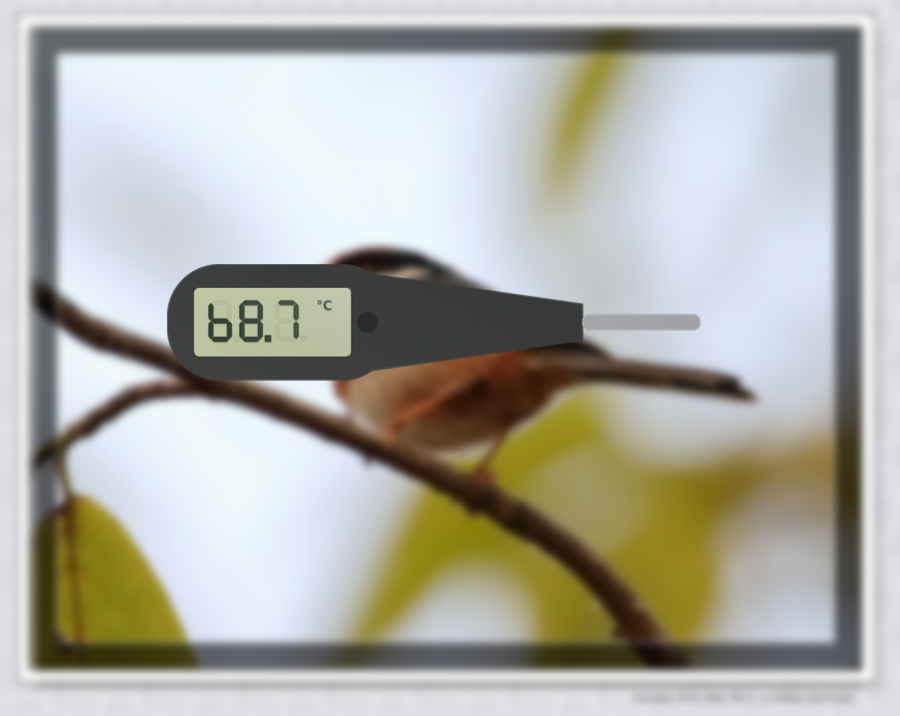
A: 68.7°C
